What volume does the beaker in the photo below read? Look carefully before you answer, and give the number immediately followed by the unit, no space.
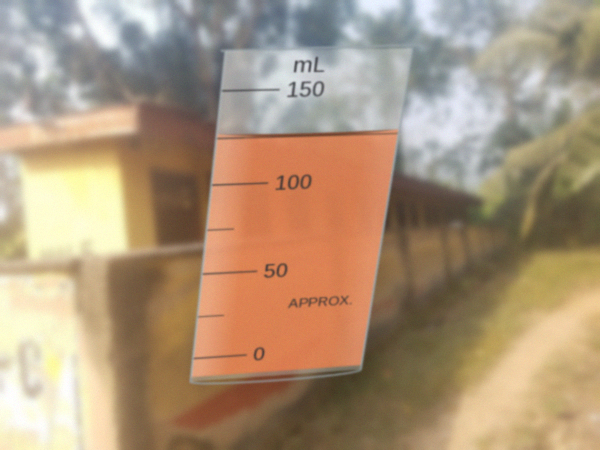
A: 125mL
